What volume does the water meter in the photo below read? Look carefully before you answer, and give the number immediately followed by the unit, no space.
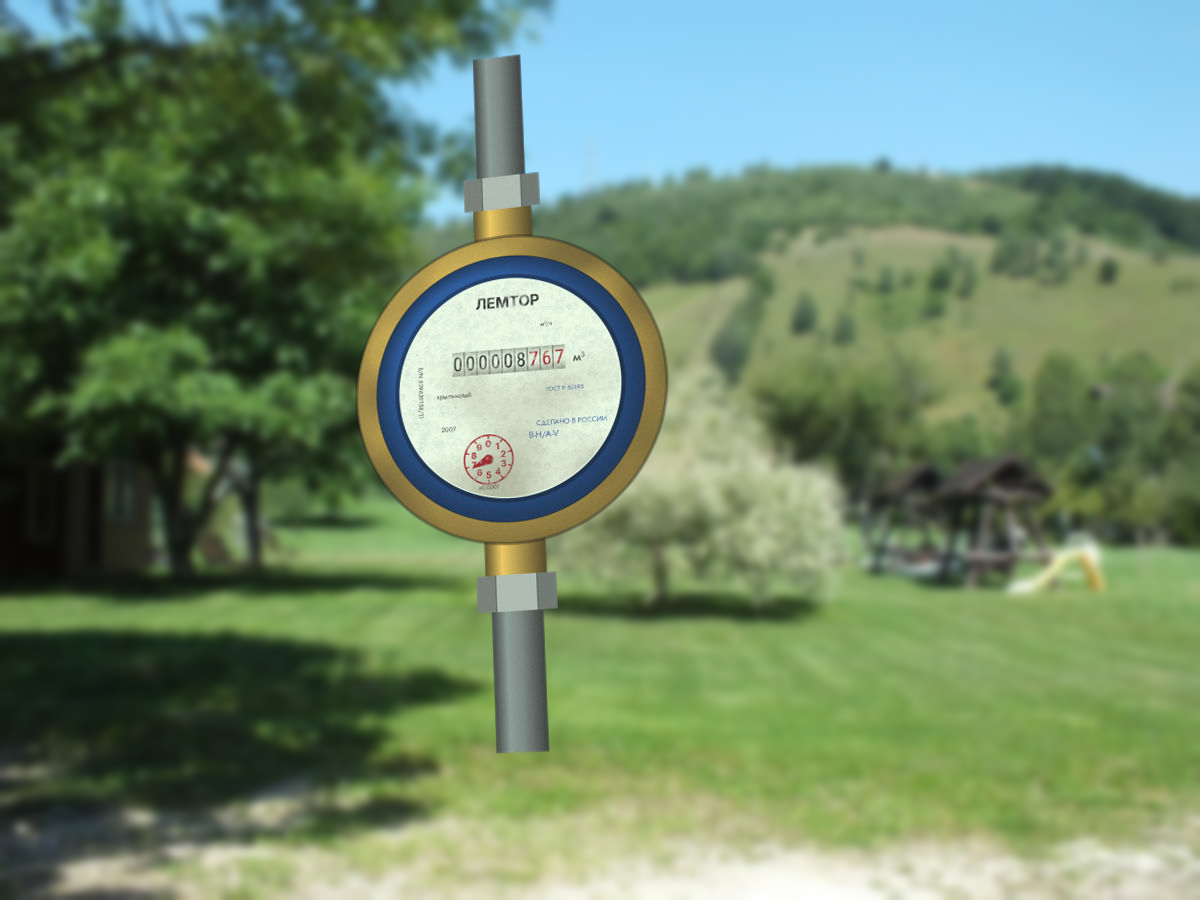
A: 8.7676m³
